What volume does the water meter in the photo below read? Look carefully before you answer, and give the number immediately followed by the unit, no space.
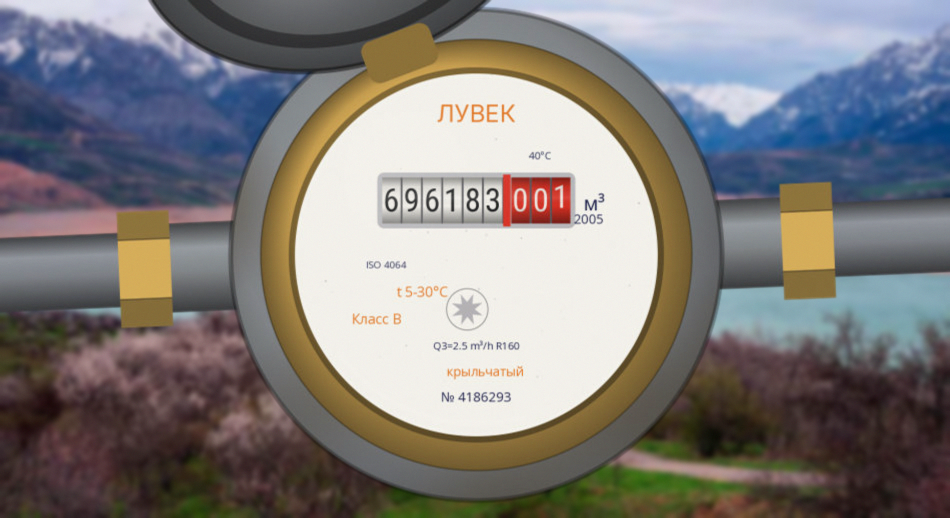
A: 696183.001m³
